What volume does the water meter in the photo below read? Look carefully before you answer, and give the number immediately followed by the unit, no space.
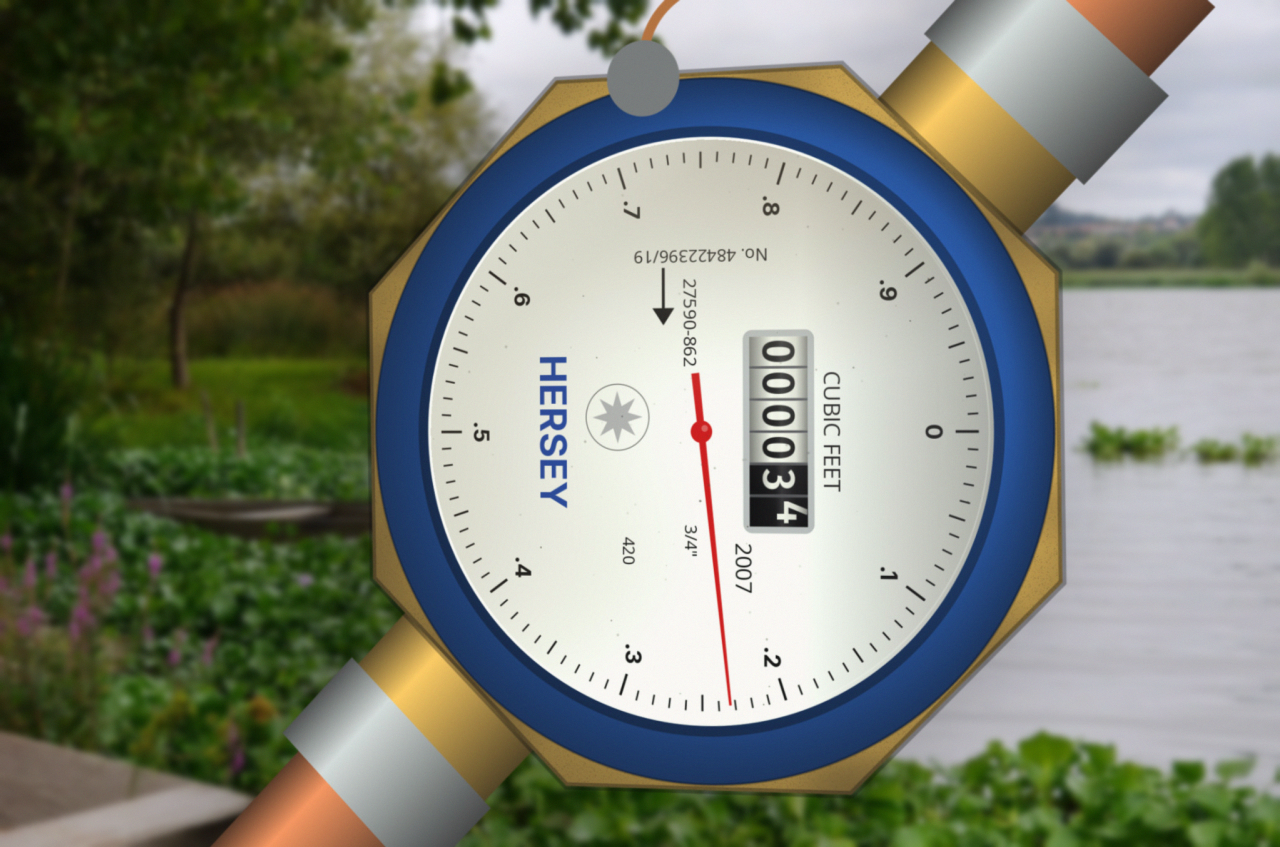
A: 34.23ft³
